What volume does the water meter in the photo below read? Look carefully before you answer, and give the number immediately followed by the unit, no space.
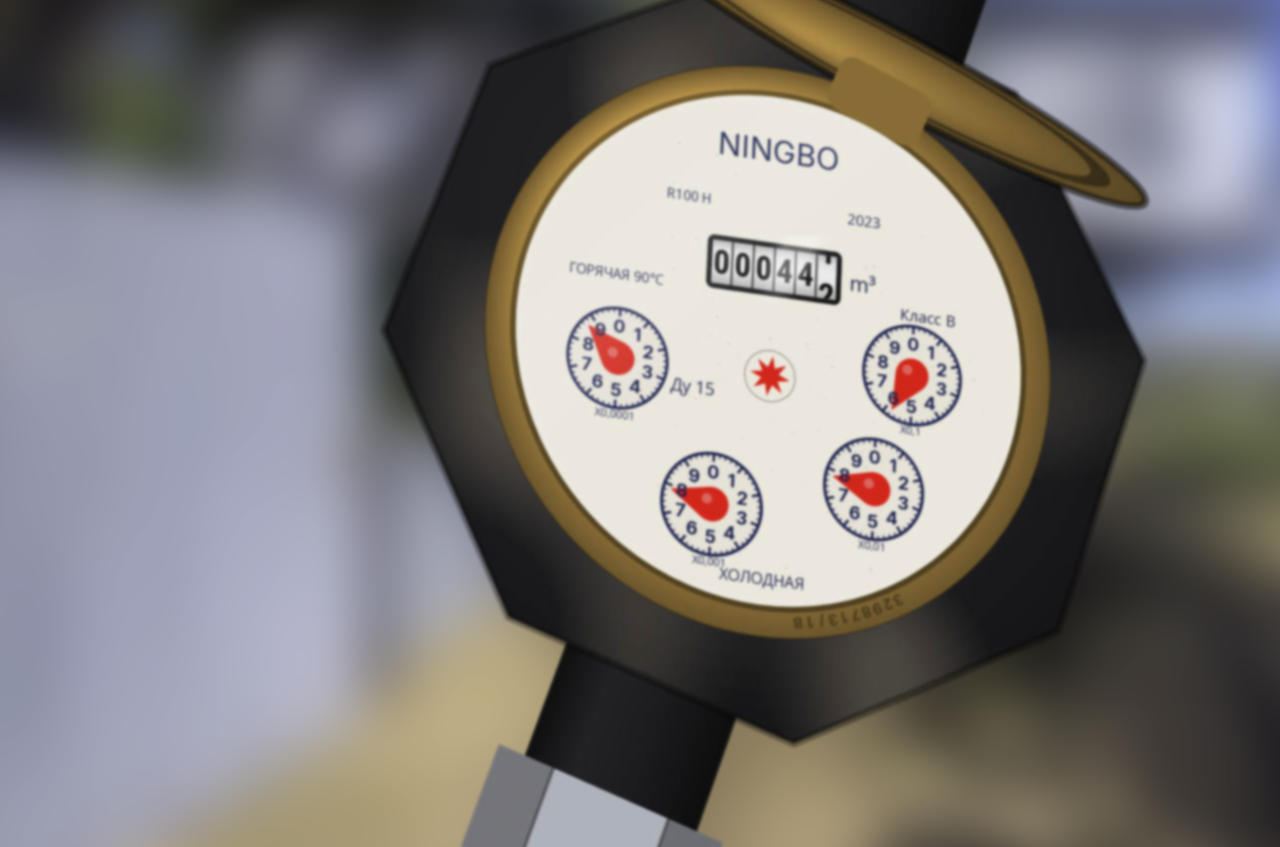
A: 441.5778m³
